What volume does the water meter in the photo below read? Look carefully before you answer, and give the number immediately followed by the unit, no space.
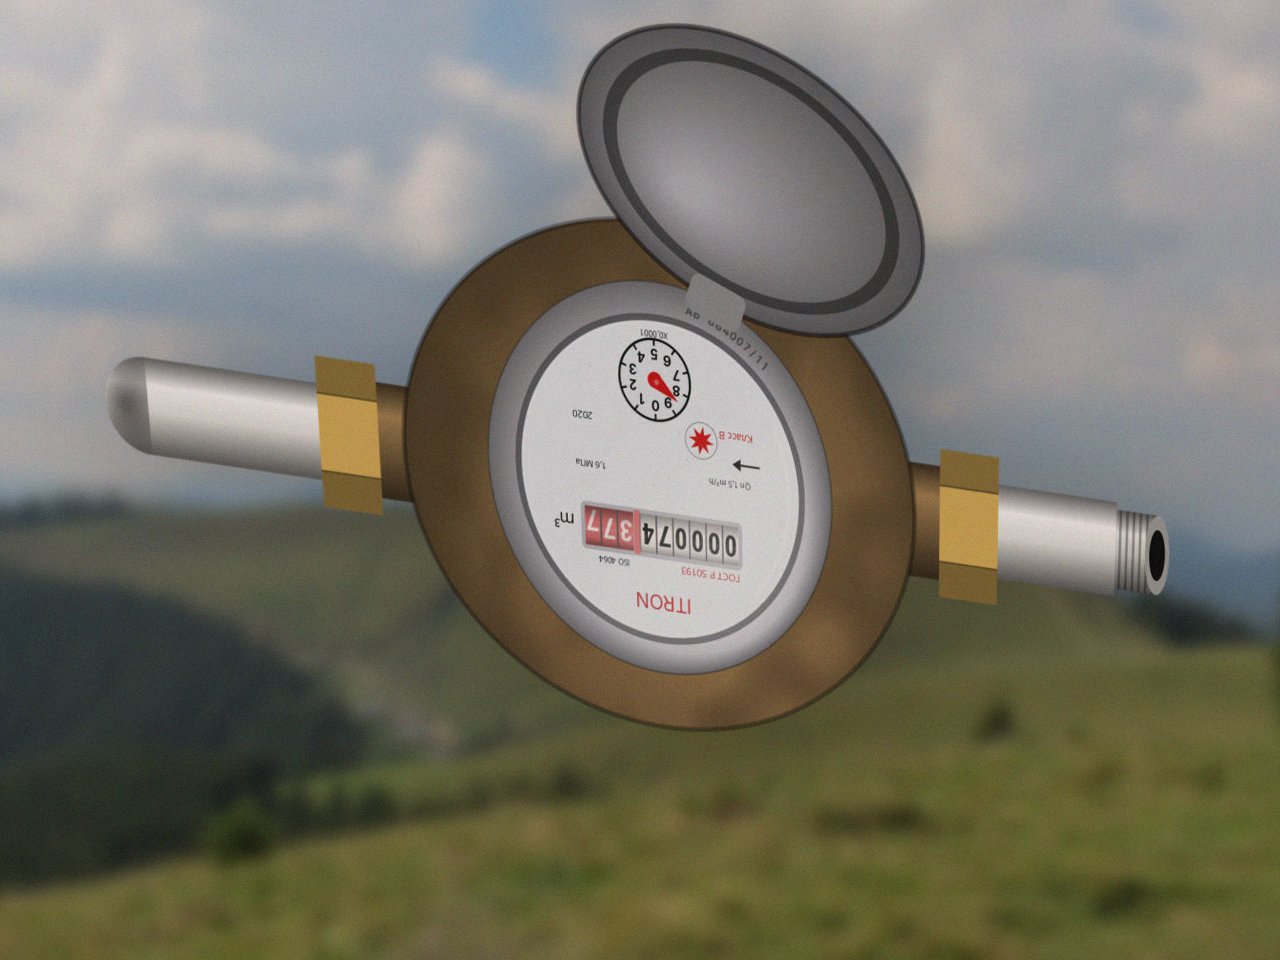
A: 74.3768m³
